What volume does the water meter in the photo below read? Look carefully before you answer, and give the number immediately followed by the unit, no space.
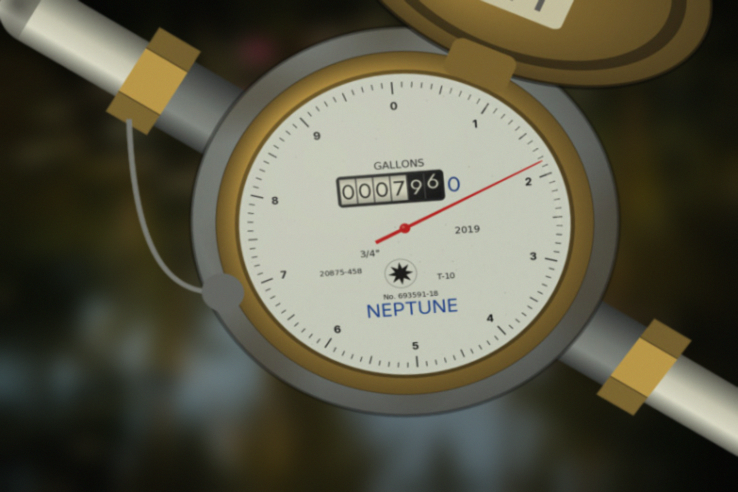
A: 7961.8gal
